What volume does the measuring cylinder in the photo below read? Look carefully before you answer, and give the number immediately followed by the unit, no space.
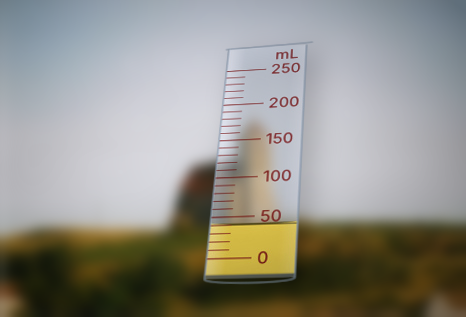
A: 40mL
